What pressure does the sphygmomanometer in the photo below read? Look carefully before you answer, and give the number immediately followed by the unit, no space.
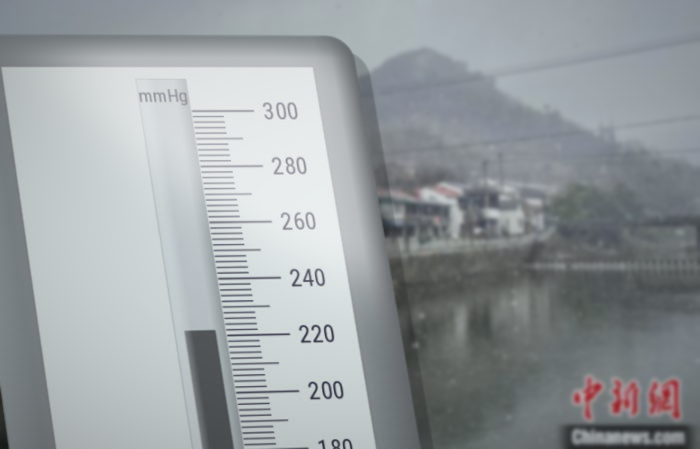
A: 222mmHg
